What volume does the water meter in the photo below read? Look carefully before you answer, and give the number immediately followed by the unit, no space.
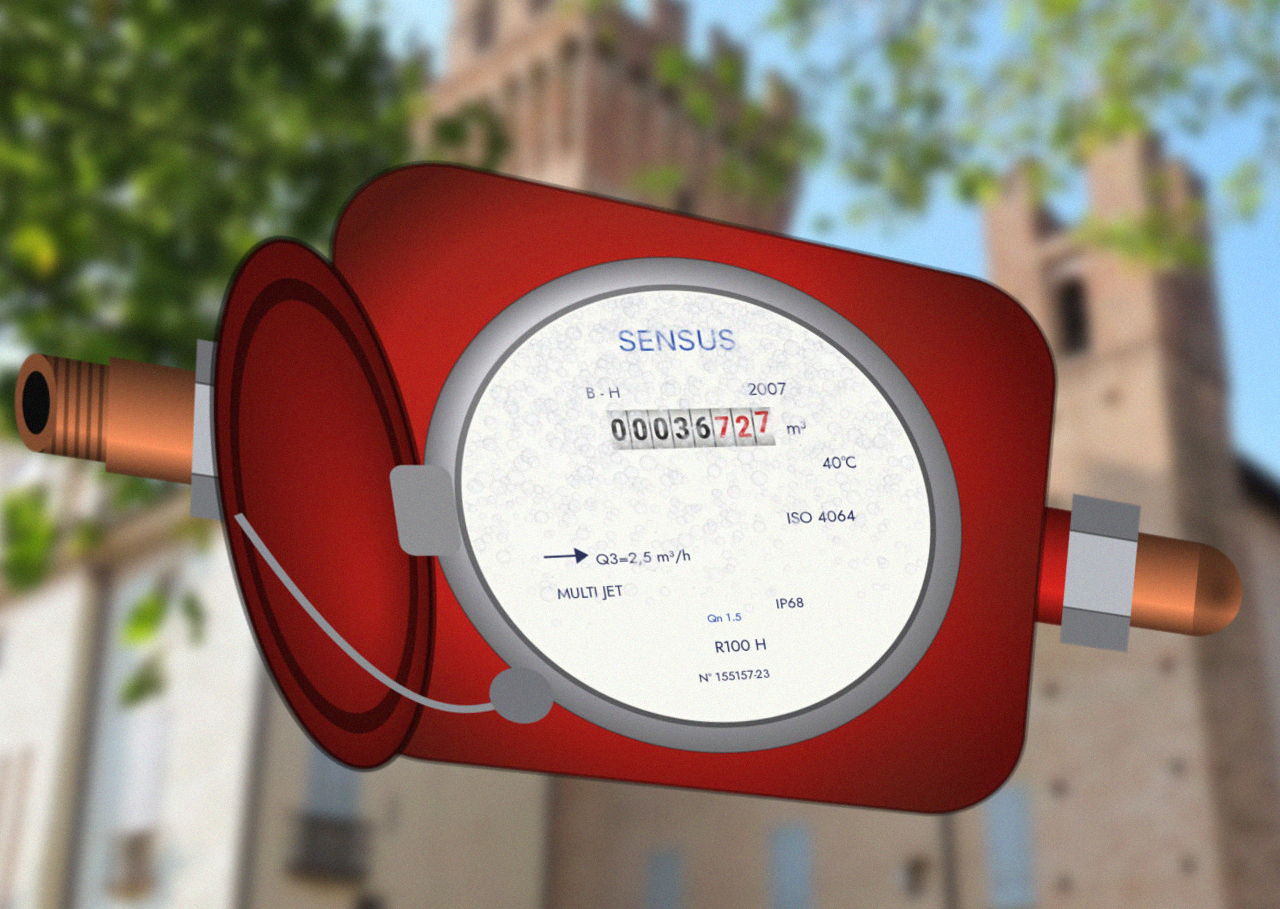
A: 36.727m³
